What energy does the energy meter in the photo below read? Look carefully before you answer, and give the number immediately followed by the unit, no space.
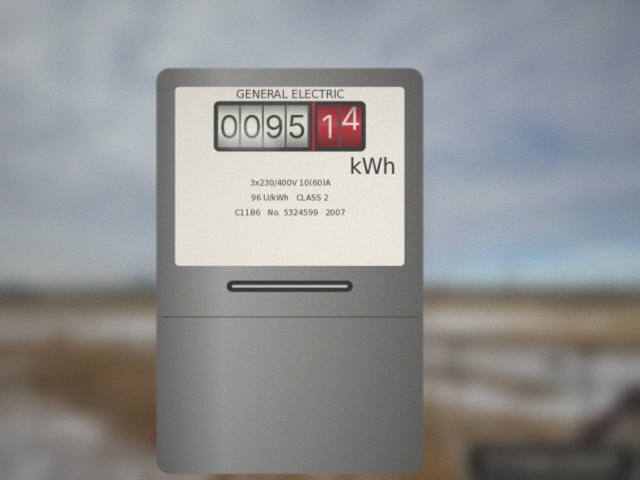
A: 95.14kWh
